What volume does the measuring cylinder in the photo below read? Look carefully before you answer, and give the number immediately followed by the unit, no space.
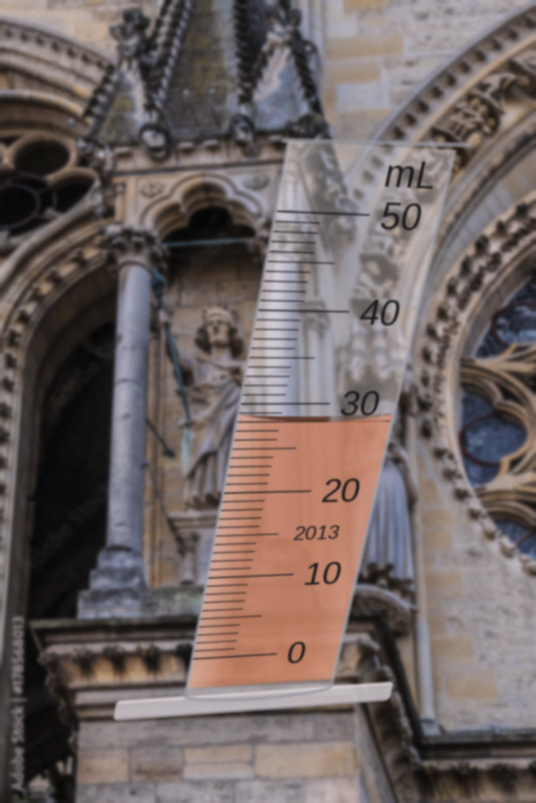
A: 28mL
